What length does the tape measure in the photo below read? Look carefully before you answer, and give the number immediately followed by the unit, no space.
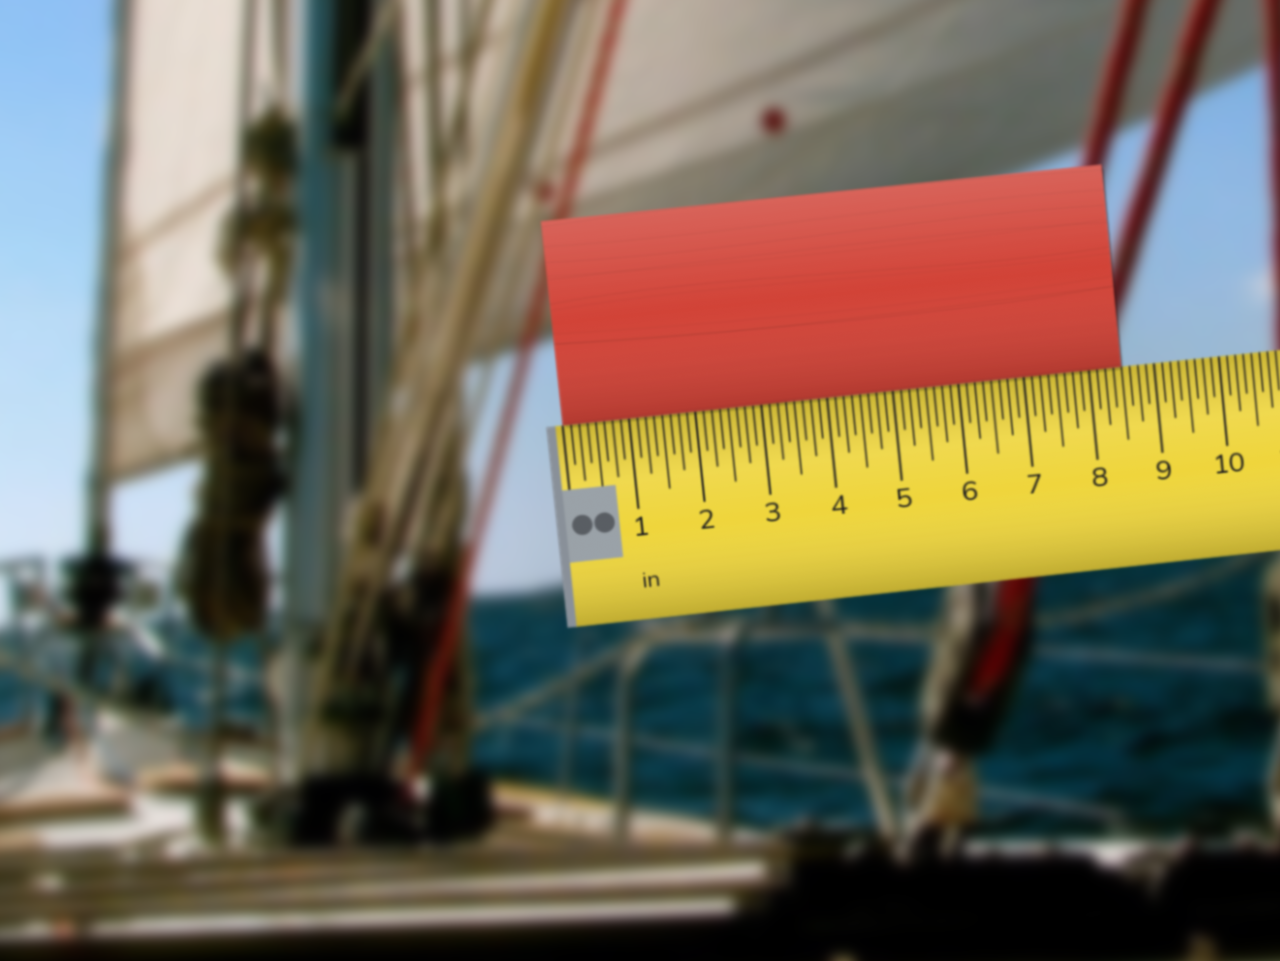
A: 8.5in
